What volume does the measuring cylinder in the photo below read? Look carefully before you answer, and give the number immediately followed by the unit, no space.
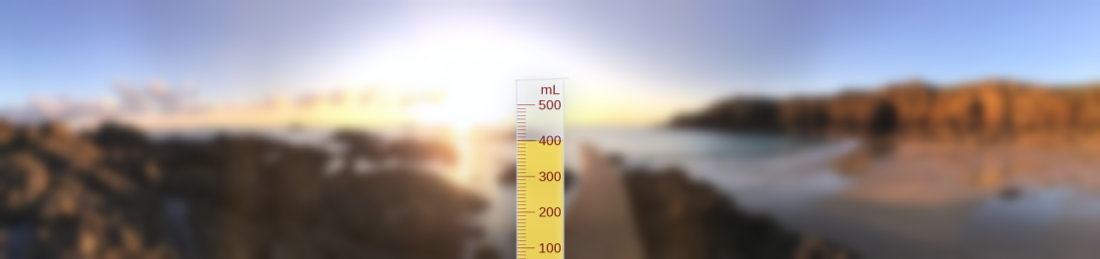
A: 400mL
